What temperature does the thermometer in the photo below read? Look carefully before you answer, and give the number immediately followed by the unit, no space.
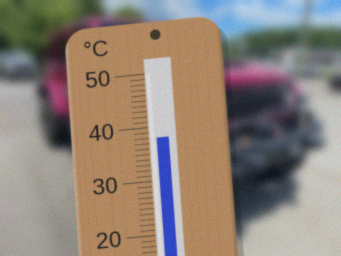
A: 38°C
